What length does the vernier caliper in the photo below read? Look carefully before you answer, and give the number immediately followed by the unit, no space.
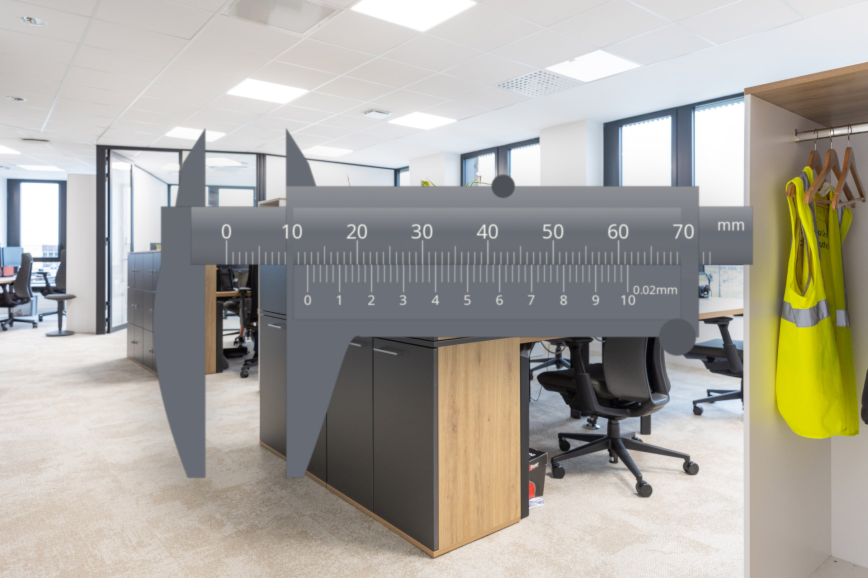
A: 12.4mm
